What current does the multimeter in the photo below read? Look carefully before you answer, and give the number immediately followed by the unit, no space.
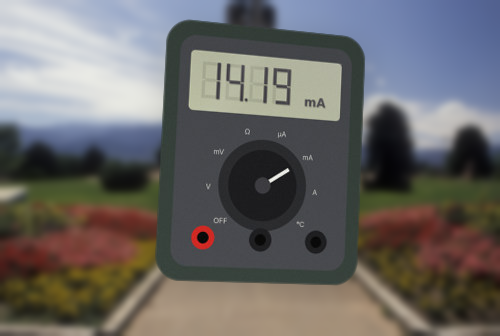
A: 14.19mA
